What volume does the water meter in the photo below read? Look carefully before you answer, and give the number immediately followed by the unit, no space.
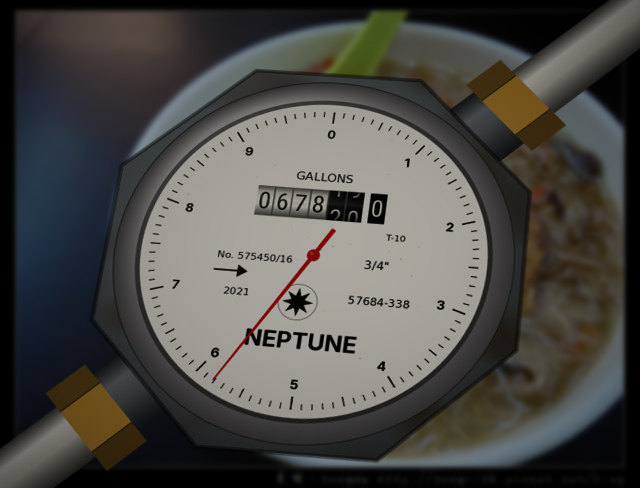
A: 678195.8gal
